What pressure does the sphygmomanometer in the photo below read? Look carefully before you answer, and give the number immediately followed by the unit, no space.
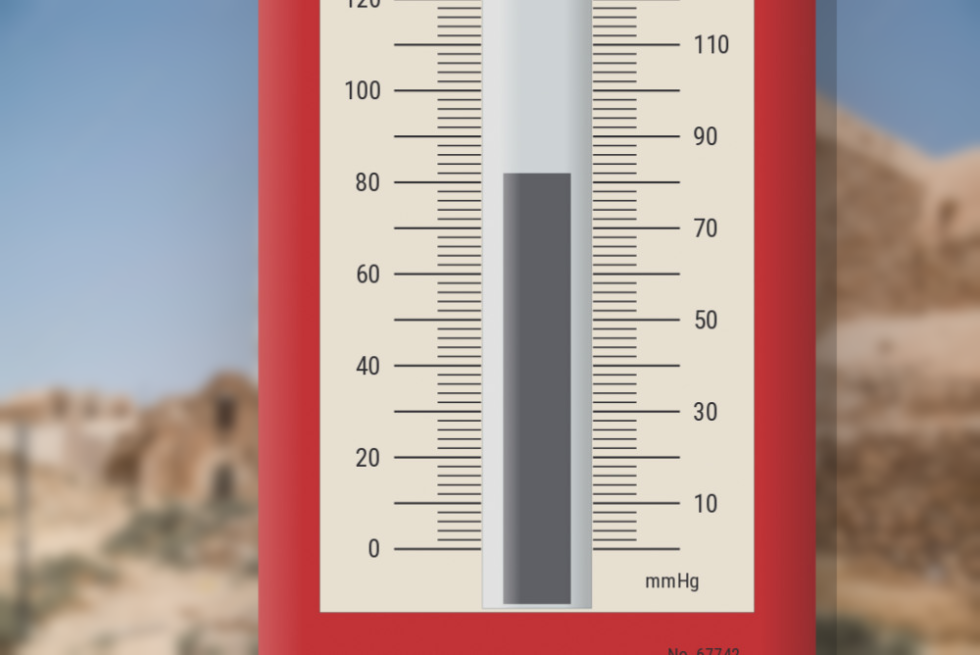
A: 82mmHg
